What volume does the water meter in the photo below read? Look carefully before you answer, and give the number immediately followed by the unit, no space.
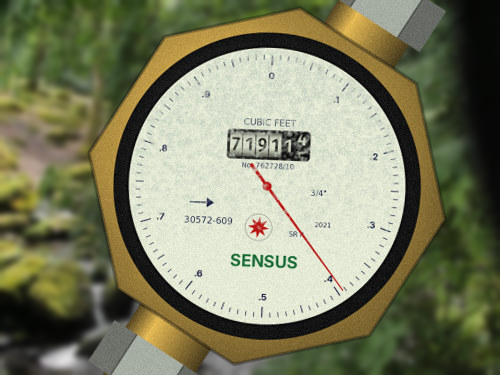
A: 719114.39ft³
